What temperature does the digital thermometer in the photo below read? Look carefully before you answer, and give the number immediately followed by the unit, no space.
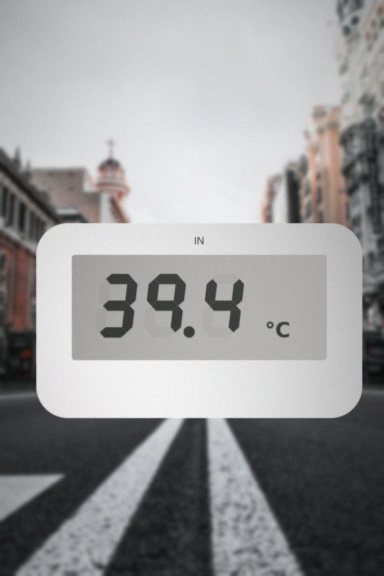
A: 39.4°C
